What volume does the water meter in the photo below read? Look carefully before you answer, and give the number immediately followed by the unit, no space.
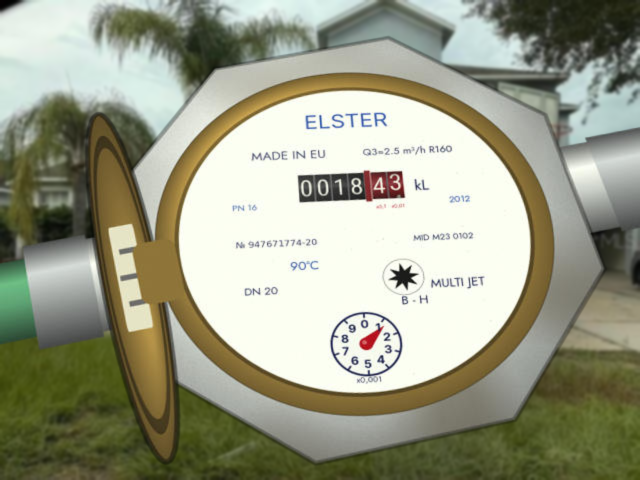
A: 18.431kL
